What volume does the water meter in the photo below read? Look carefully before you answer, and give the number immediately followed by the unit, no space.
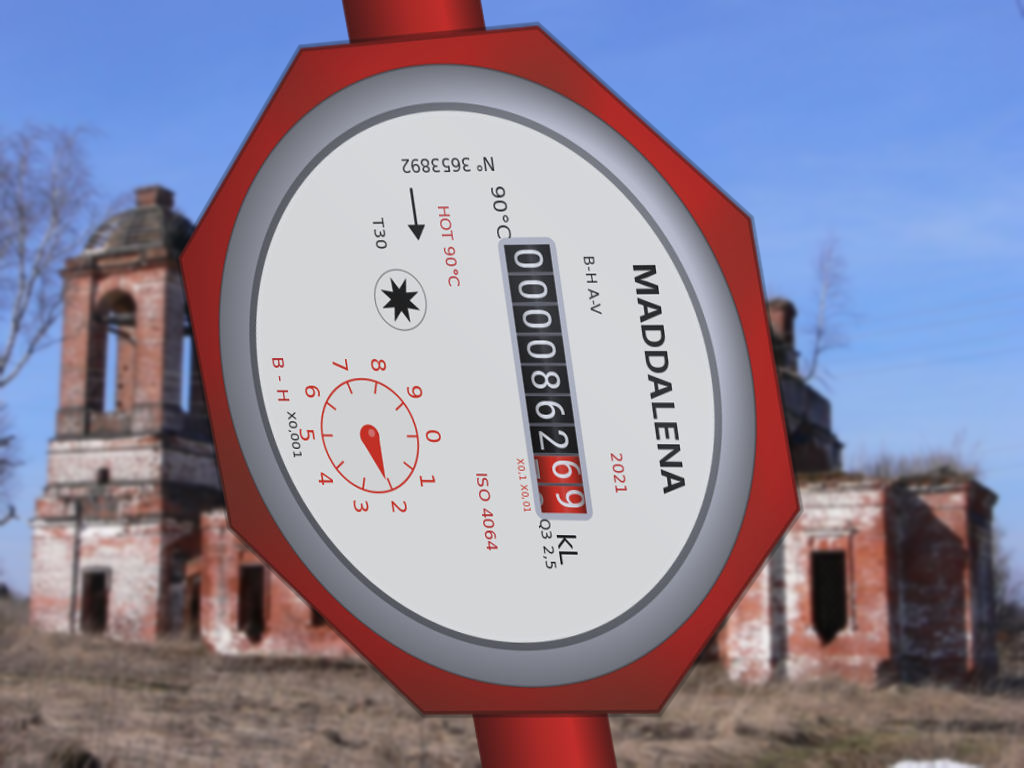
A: 862.692kL
